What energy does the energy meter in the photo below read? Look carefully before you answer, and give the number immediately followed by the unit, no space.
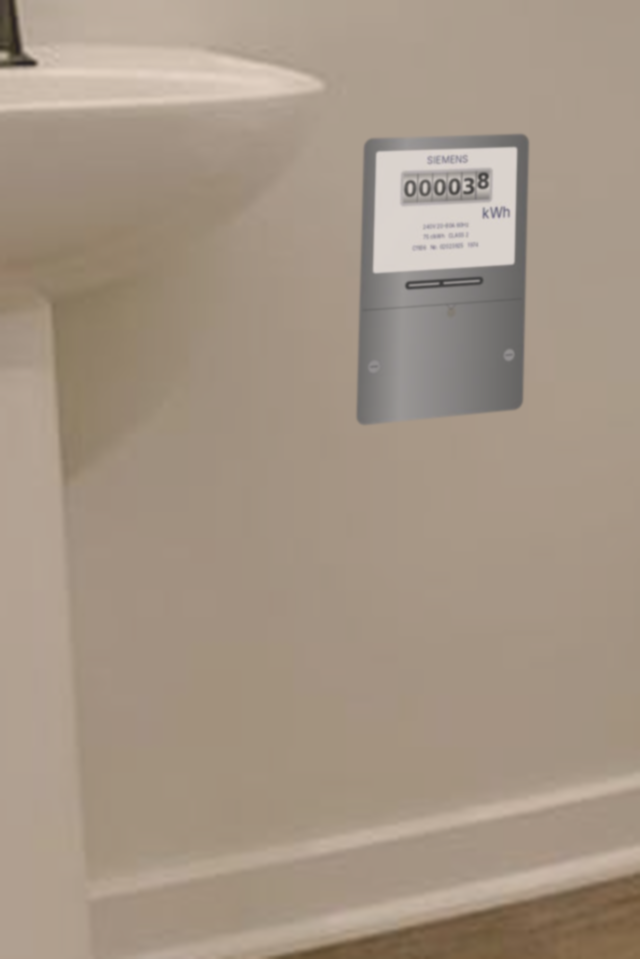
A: 38kWh
